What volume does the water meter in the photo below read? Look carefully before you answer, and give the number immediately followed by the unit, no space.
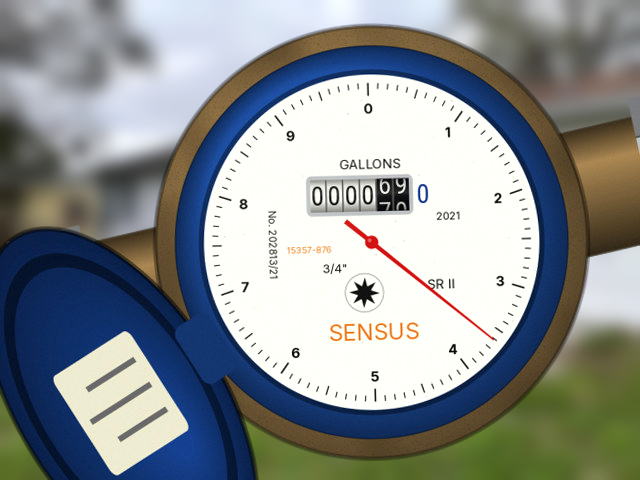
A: 693.6gal
